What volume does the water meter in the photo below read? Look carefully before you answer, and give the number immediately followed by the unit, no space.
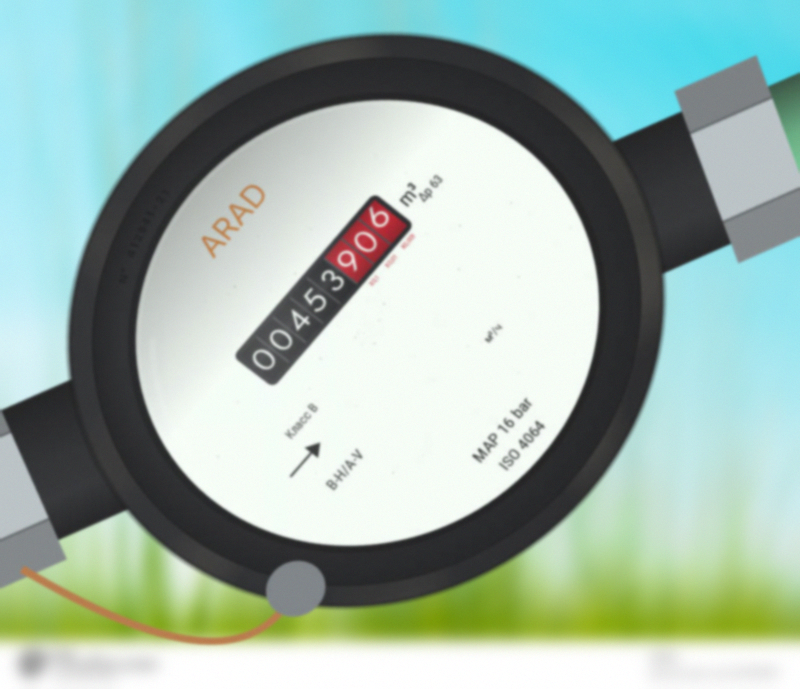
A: 453.906m³
